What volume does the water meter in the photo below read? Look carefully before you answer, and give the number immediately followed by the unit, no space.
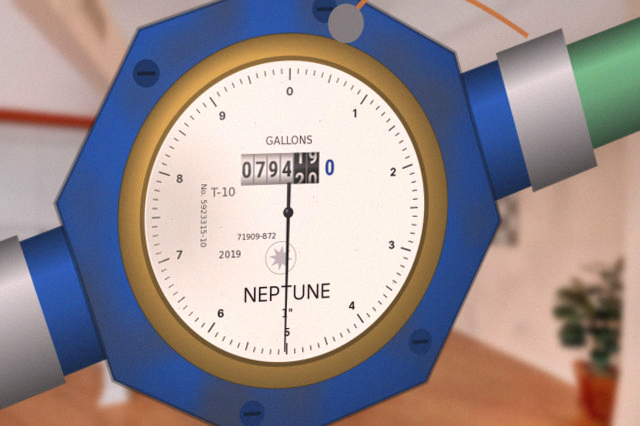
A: 794195.0gal
